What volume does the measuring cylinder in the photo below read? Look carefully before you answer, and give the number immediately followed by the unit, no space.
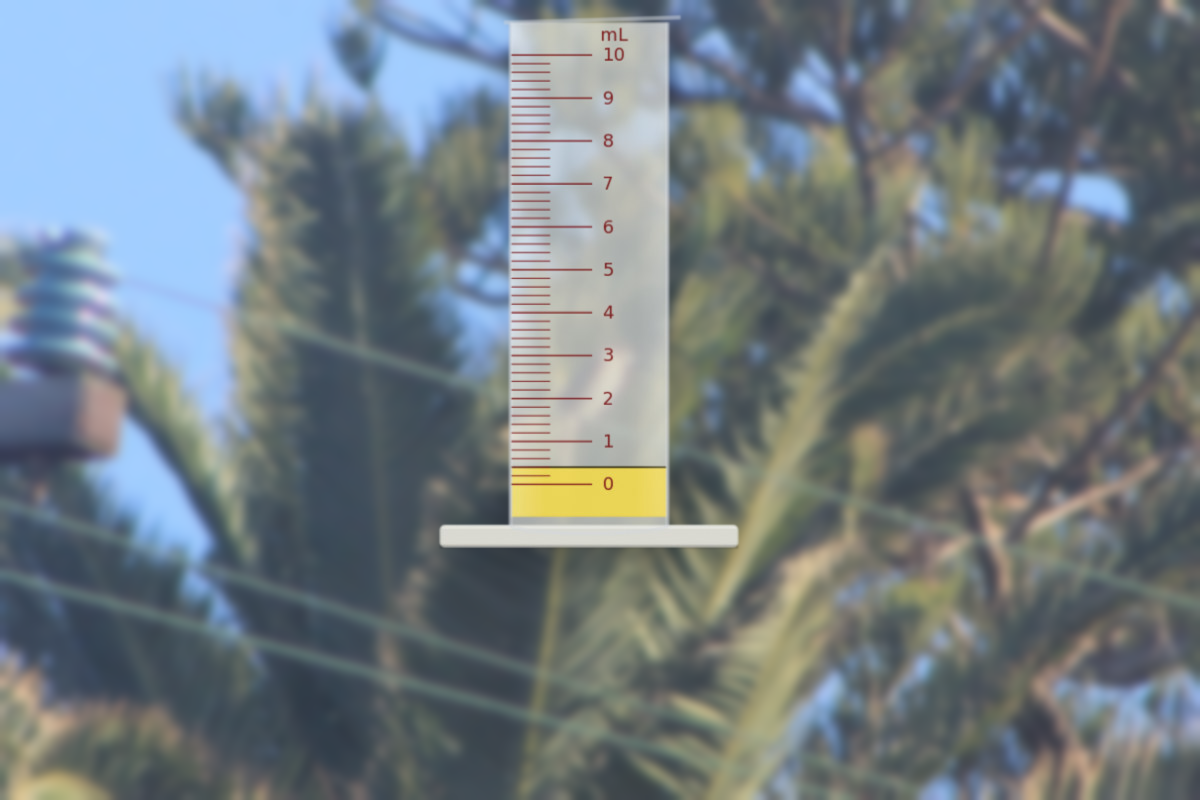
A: 0.4mL
